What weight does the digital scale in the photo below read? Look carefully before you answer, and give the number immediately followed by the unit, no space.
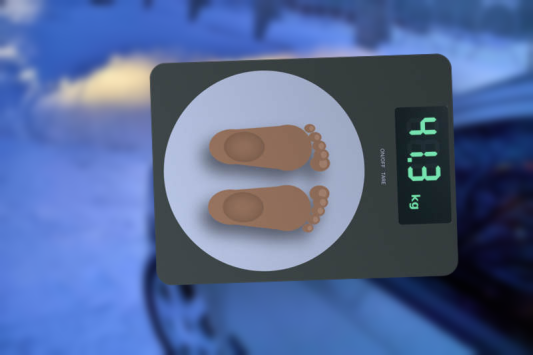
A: 41.3kg
